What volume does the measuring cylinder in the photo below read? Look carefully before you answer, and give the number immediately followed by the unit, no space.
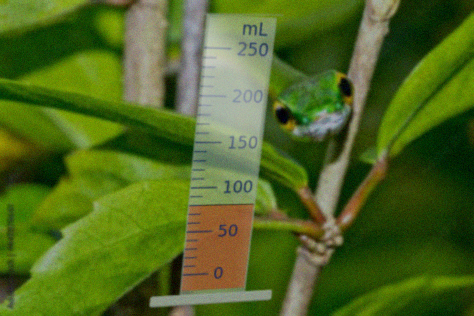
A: 80mL
